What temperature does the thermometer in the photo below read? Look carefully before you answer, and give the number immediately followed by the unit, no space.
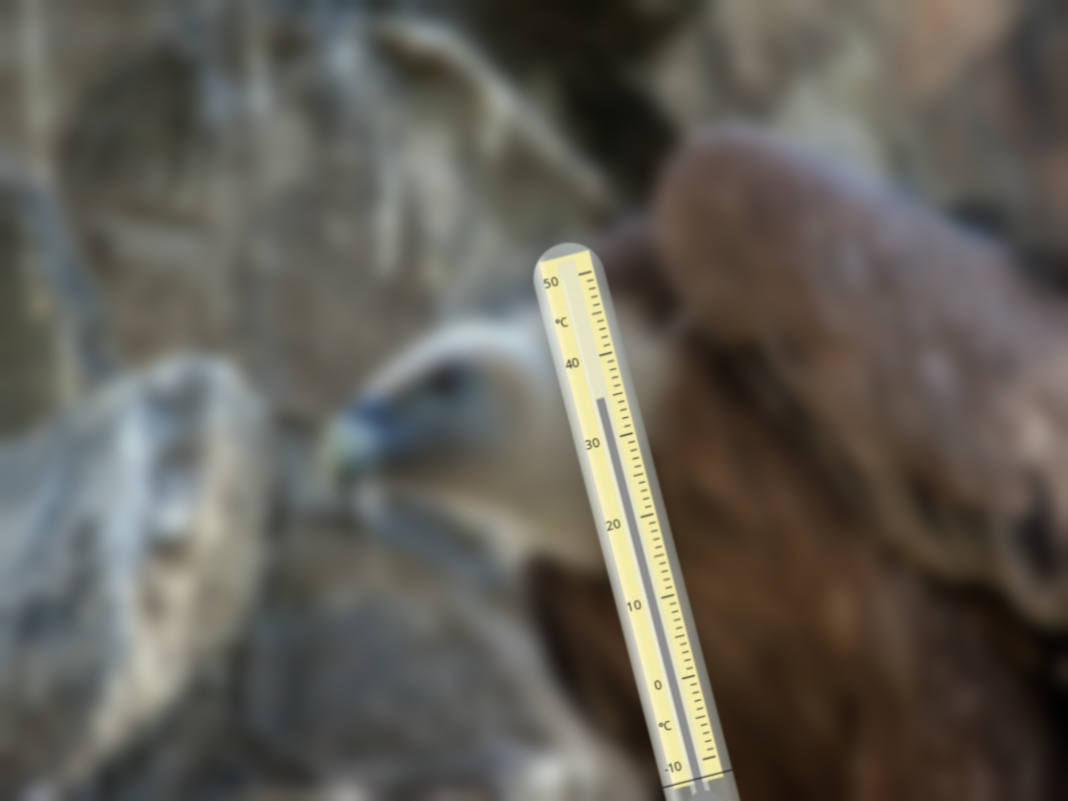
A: 35°C
